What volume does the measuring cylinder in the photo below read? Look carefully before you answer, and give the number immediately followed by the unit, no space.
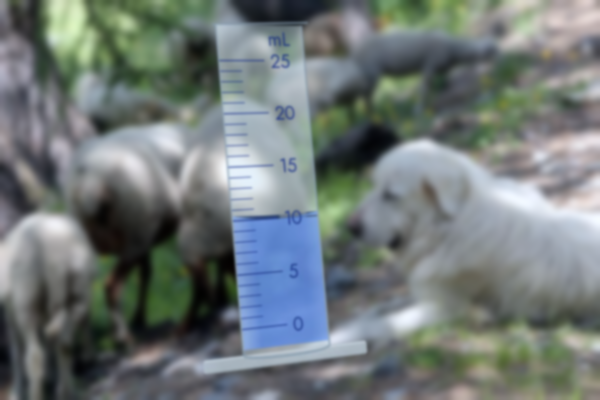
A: 10mL
